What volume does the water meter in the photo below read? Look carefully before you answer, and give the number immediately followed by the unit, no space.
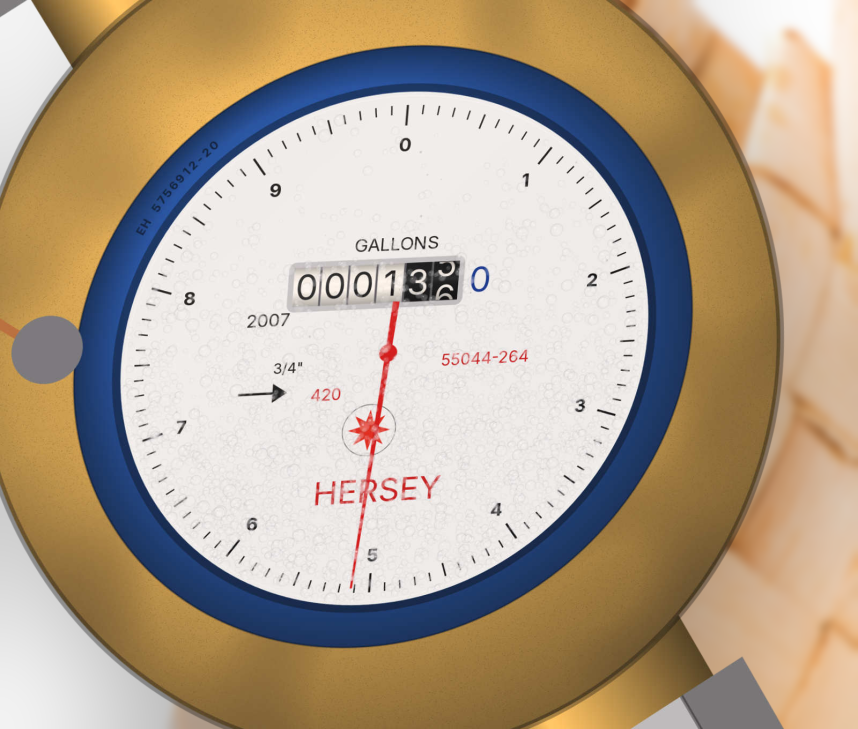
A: 1355.1gal
